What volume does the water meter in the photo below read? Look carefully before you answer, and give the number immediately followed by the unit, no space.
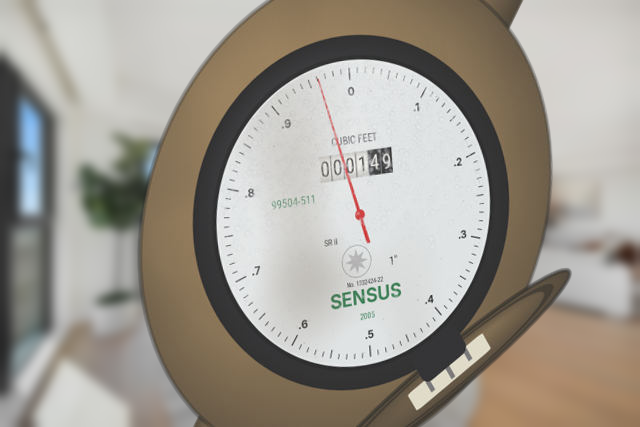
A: 148.96ft³
